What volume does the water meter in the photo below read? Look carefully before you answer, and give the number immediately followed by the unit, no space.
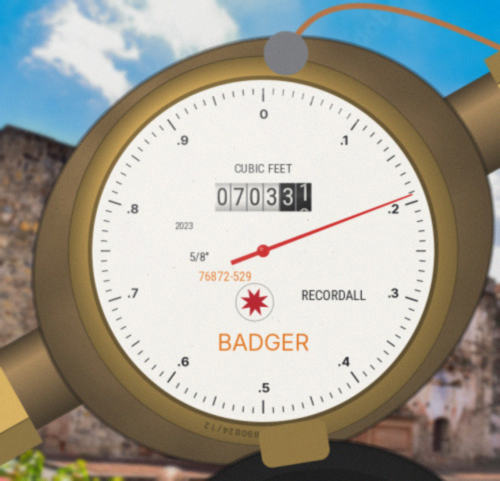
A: 70331.19ft³
